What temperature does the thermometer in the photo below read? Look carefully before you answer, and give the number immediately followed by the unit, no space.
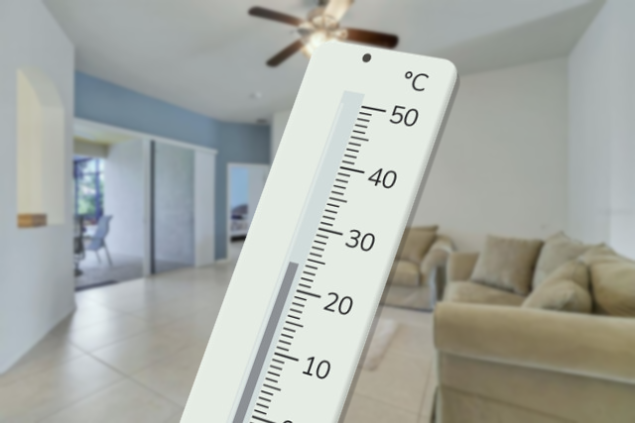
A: 24°C
